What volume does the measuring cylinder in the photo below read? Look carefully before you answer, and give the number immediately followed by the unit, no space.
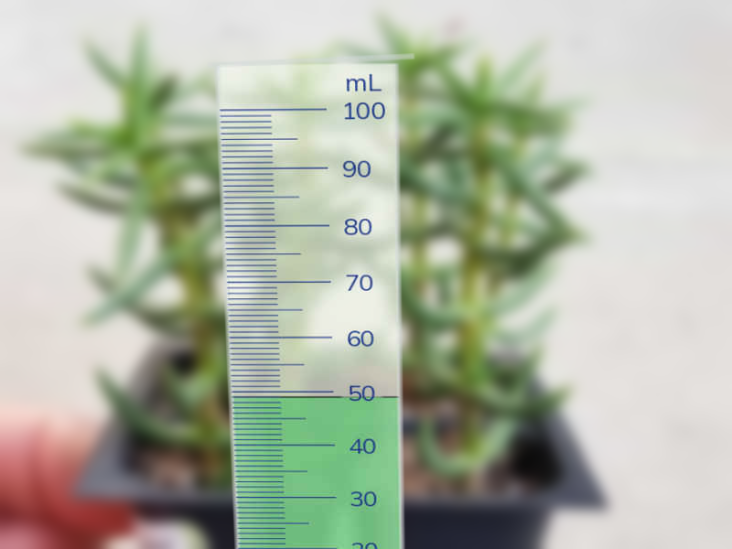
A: 49mL
